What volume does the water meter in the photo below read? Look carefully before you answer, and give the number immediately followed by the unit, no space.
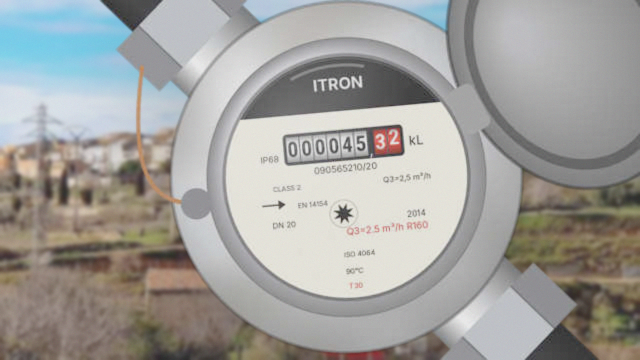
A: 45.32kL
